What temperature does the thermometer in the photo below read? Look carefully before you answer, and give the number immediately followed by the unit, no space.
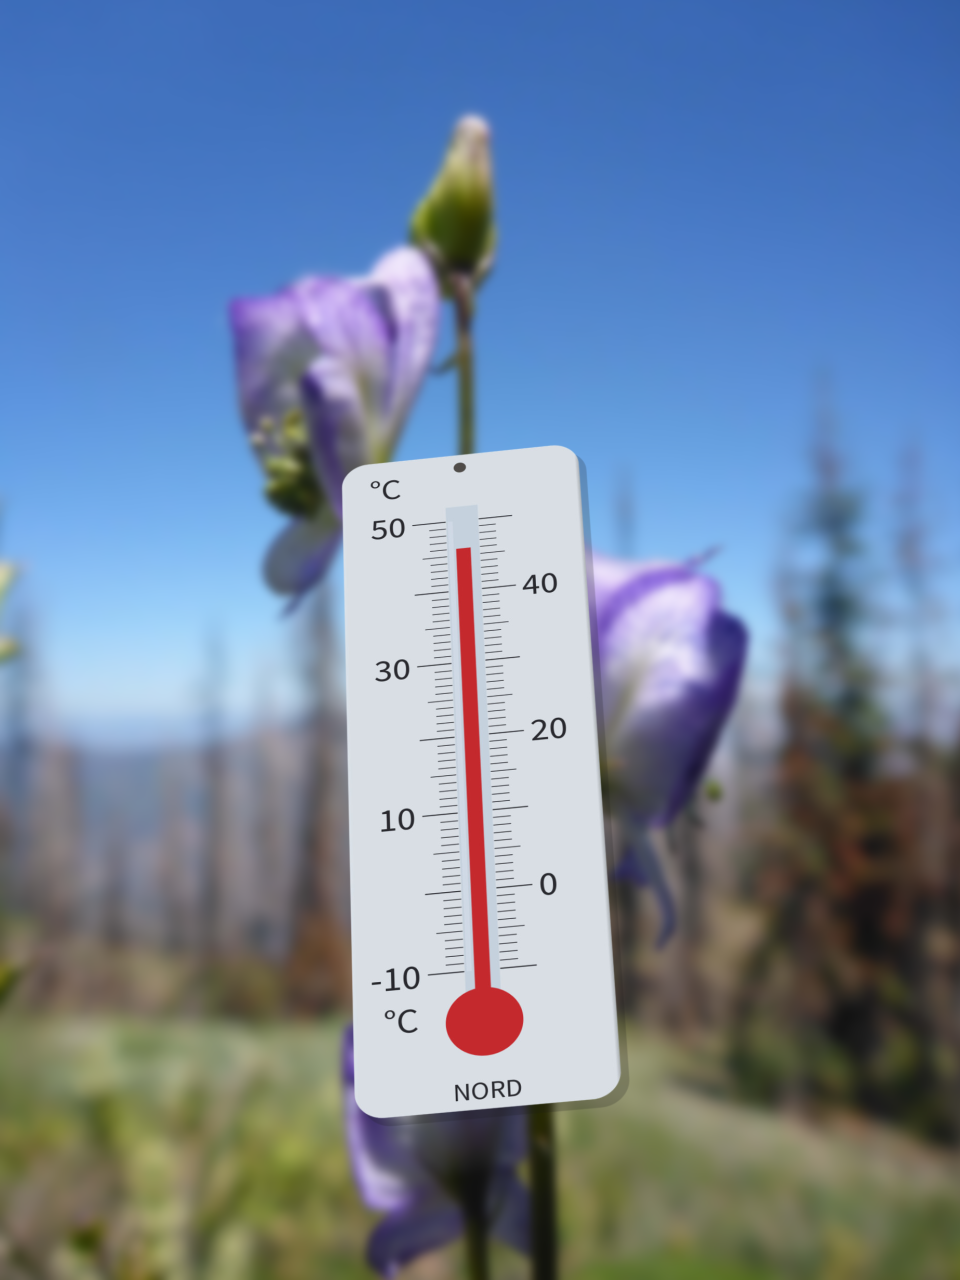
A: 46°C
